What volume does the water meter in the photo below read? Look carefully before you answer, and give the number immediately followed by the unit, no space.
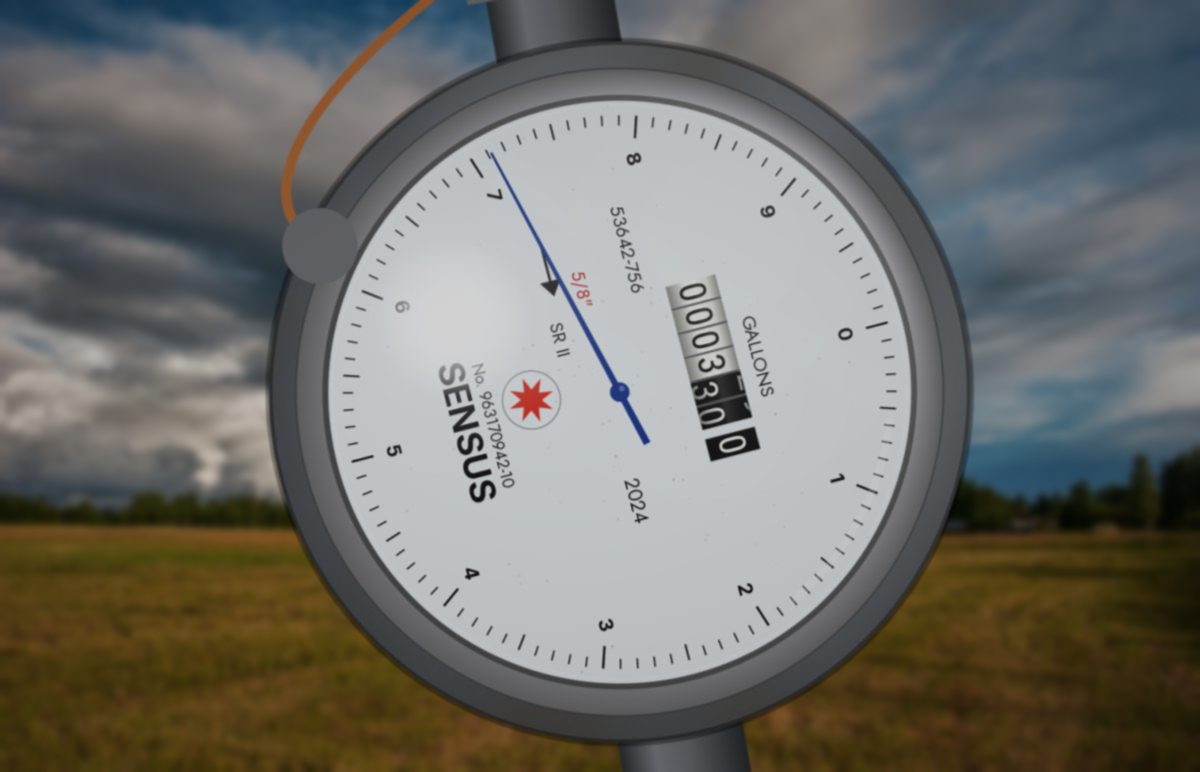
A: 3297.1gal
